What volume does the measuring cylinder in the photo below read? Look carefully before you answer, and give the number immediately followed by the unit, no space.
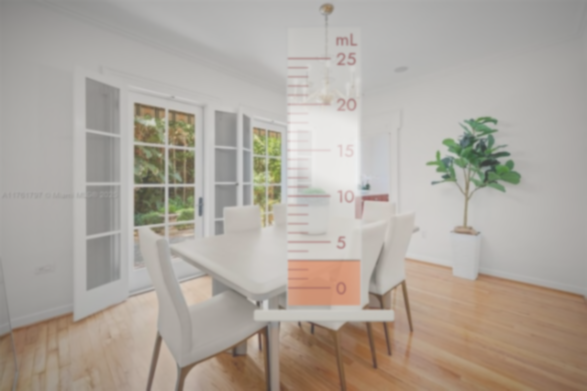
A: 3mL
